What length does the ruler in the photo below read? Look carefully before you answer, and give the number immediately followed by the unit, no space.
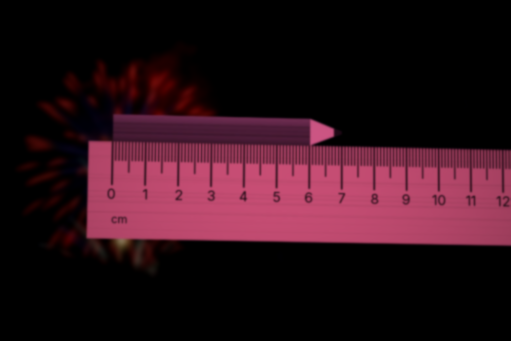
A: 7cm
